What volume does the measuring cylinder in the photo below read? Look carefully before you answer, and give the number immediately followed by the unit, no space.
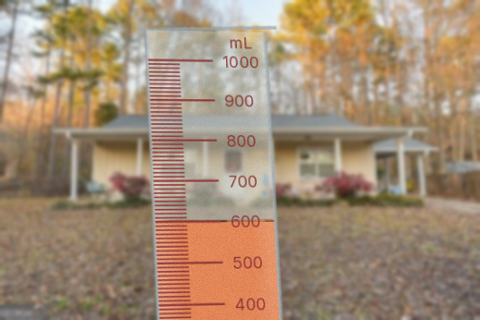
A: 600mL
